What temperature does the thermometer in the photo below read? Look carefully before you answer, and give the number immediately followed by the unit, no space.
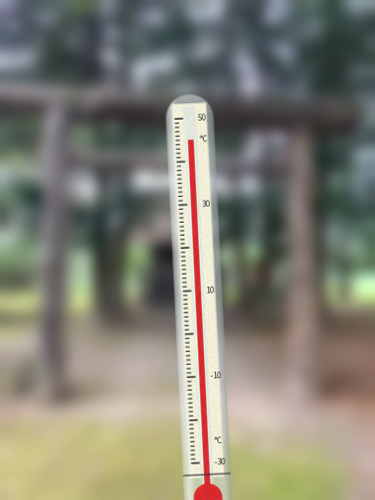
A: 45°C
